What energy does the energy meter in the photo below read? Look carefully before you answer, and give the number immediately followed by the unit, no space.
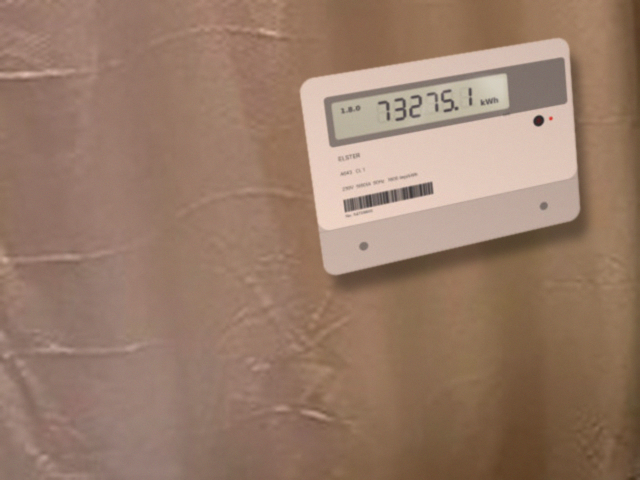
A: 73275.1kWh
